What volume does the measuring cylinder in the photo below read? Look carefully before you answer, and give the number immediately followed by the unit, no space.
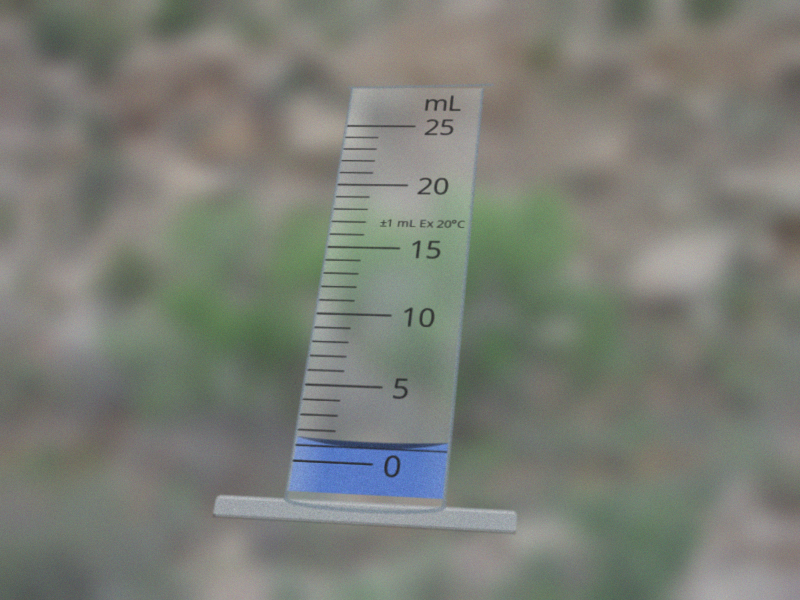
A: 1mL
